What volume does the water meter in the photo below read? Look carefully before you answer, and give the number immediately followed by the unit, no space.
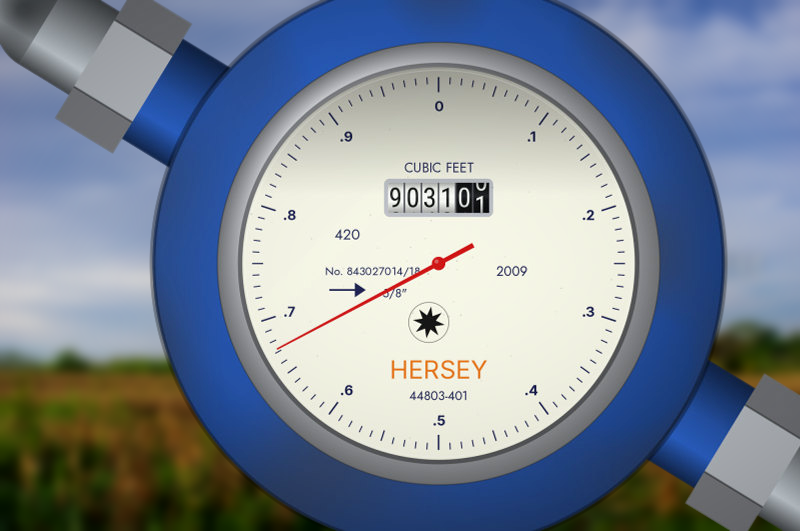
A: 903100.67ft³
